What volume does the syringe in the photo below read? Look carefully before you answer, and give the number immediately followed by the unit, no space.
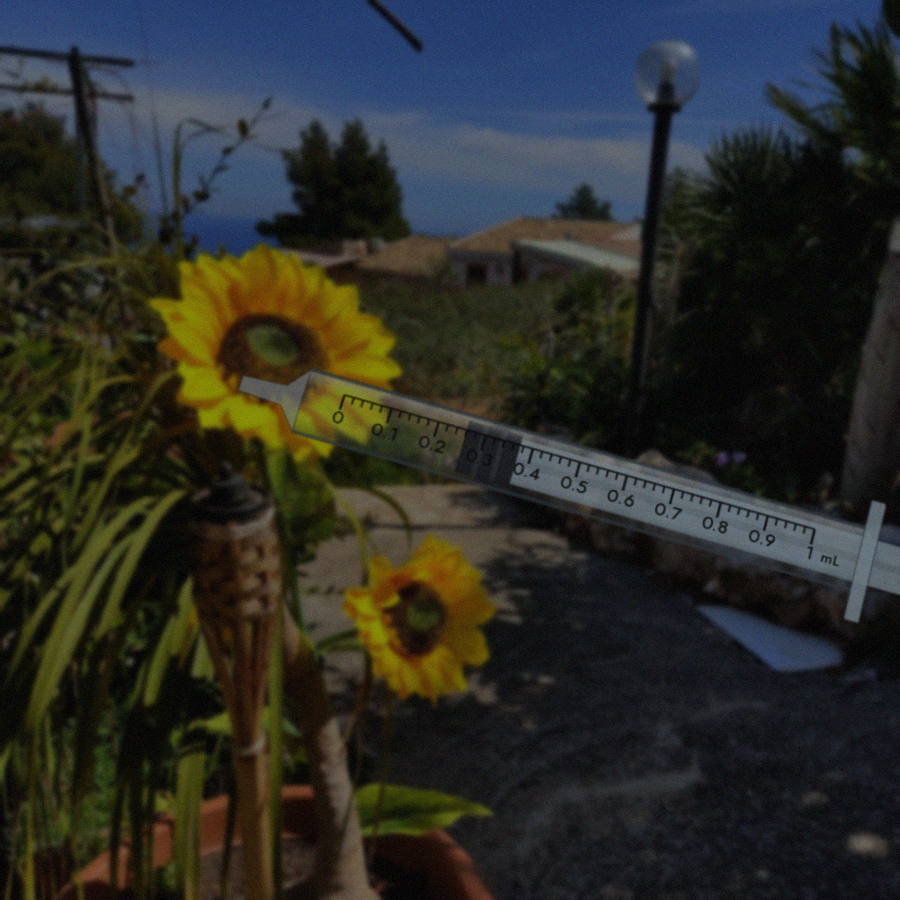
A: 0.26mL
